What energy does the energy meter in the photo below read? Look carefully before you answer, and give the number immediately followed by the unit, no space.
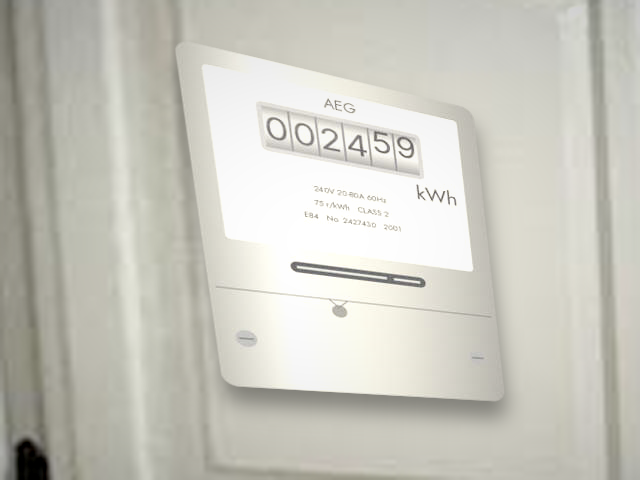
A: 2459kWh
